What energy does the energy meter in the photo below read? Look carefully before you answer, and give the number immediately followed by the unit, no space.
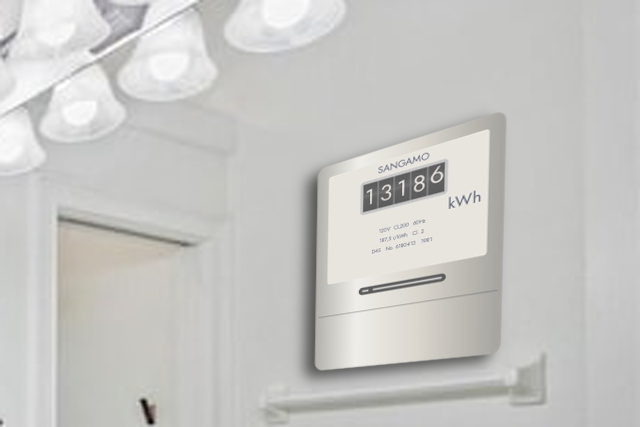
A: 13186kWh
